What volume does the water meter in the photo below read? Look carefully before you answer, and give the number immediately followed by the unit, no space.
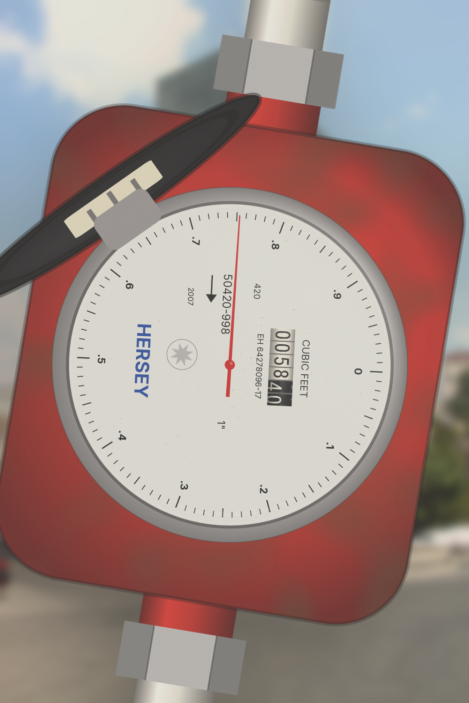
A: 5839.75ft³
